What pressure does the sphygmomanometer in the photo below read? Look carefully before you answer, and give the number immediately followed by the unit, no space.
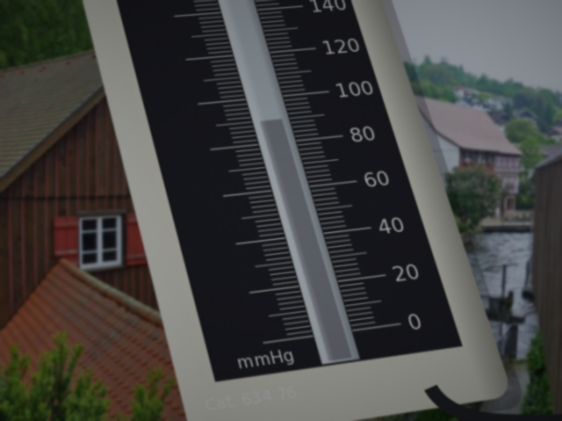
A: 90mmHg
